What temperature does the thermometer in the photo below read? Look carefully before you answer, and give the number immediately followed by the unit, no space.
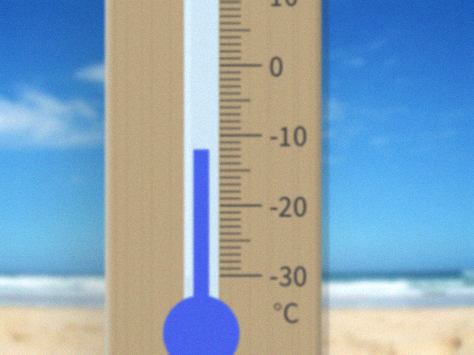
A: -12°C
